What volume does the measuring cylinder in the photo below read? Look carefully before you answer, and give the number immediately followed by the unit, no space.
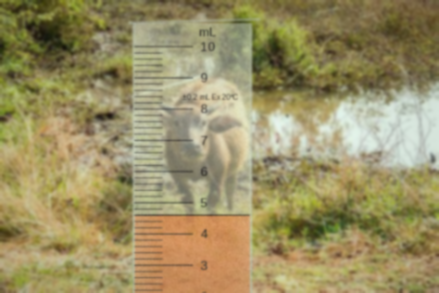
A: 4.6mL
